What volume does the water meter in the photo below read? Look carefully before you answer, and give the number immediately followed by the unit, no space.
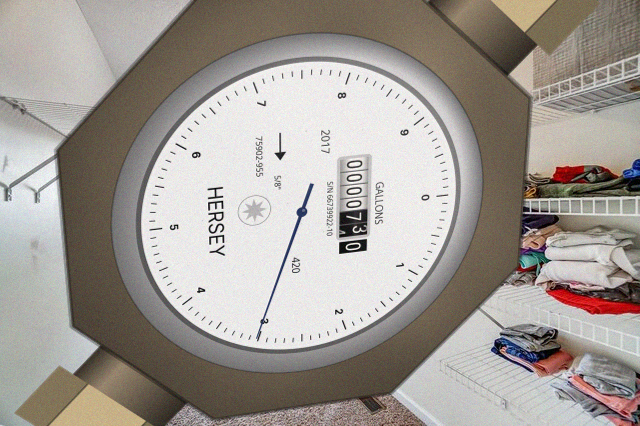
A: 733.0gal
